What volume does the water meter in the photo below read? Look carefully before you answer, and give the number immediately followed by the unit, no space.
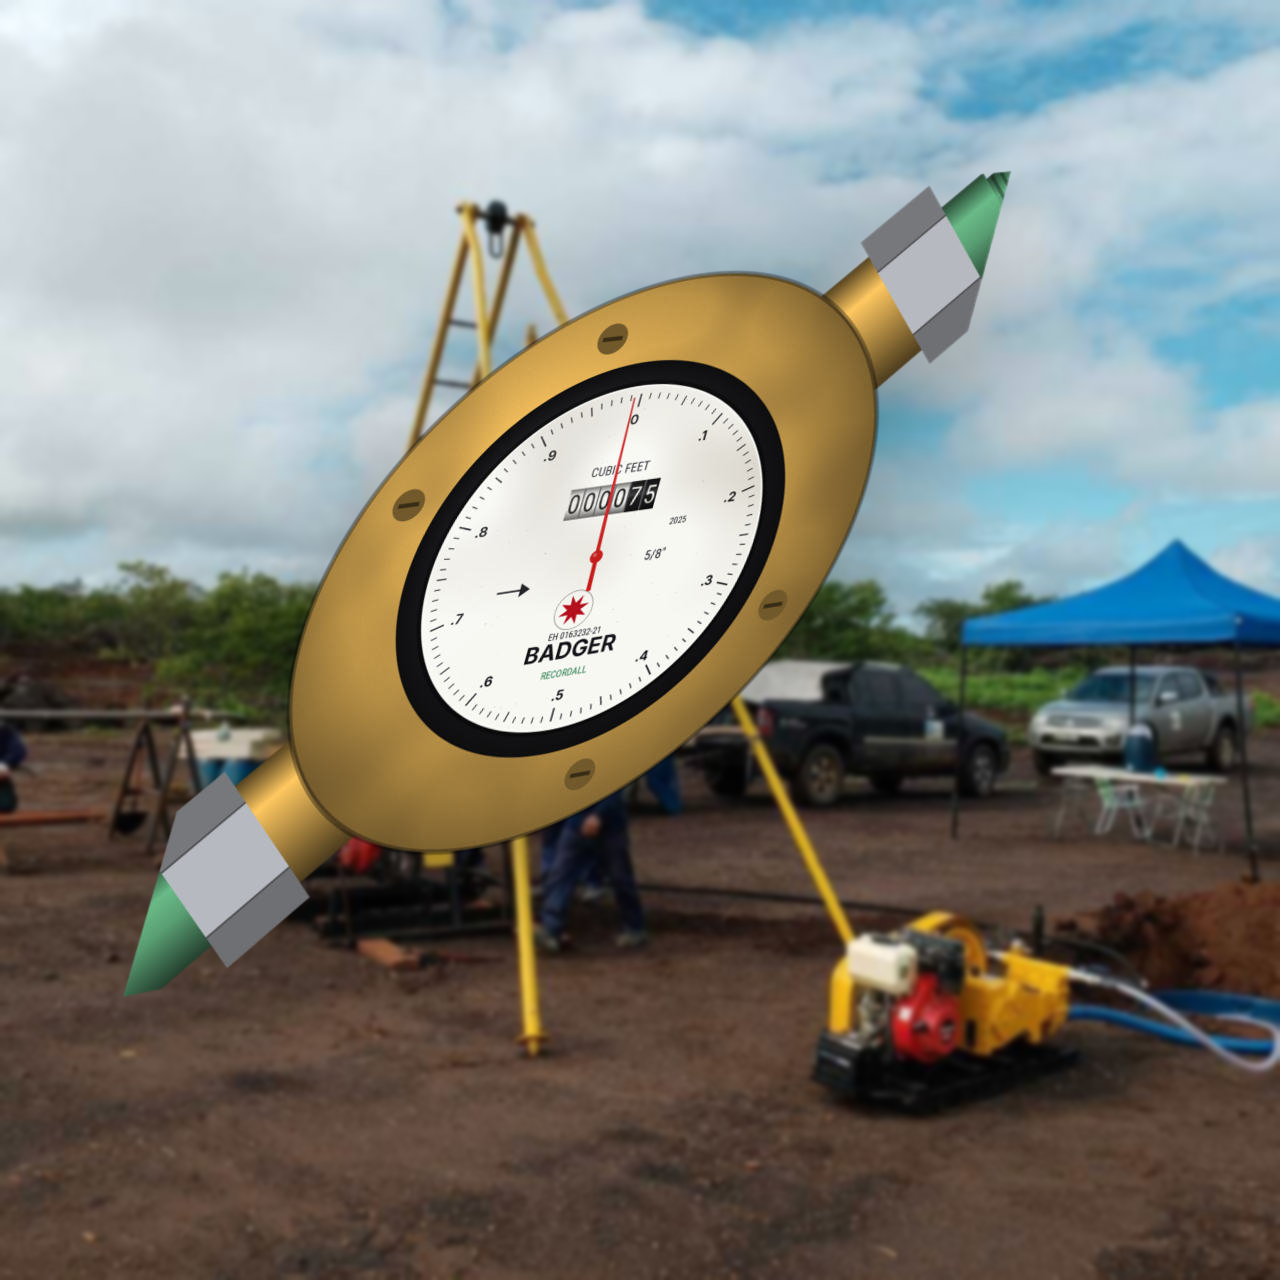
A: 74.99ft³
